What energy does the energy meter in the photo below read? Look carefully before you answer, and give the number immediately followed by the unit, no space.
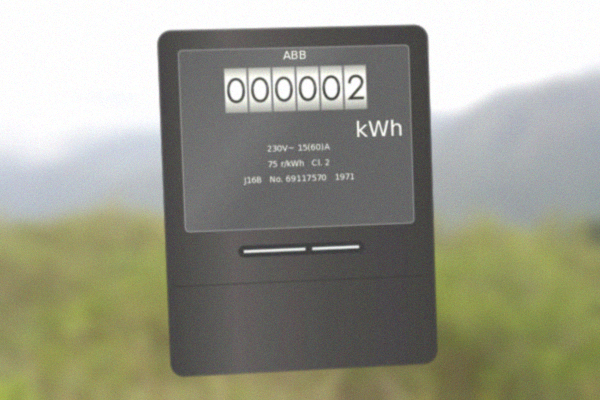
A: 2kWh
